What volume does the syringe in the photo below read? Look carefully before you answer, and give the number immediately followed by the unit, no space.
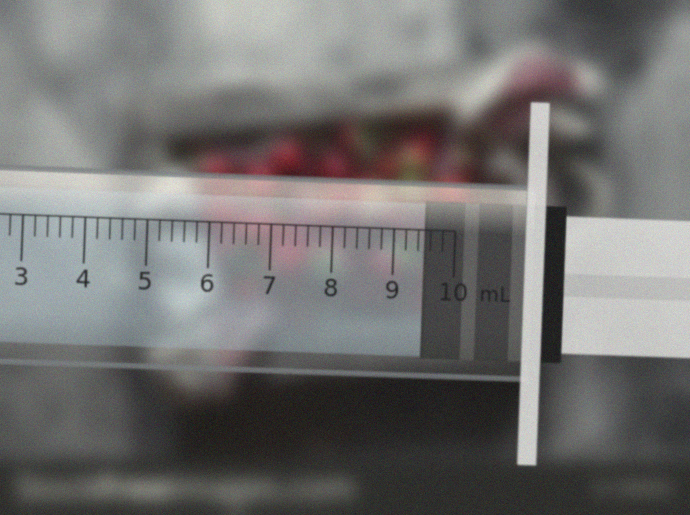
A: 9.5mL
